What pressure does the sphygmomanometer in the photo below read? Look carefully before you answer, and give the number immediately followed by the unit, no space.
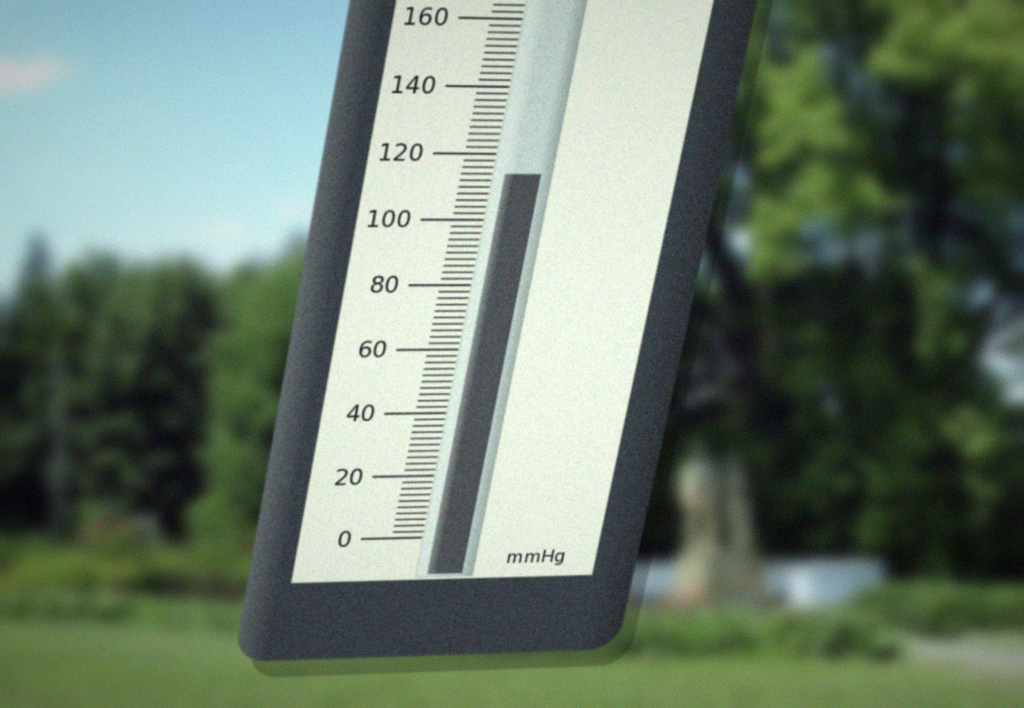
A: 114mmHg
